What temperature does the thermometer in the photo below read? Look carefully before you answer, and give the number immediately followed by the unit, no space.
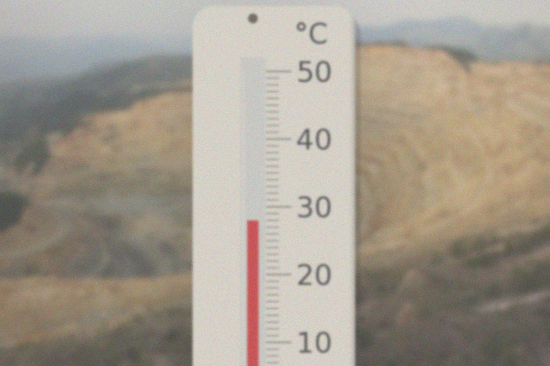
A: 28°C
